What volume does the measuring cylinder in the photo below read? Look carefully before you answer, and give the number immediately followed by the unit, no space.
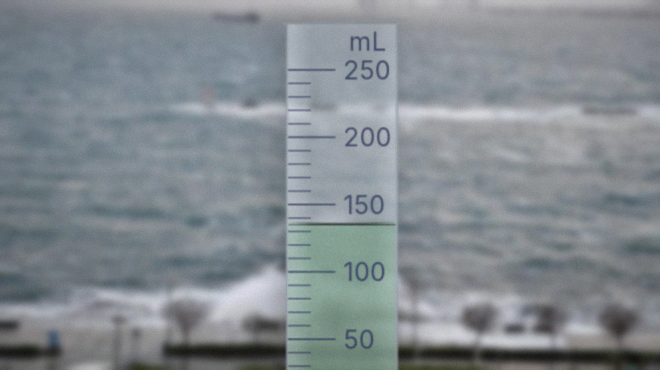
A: 135mL
